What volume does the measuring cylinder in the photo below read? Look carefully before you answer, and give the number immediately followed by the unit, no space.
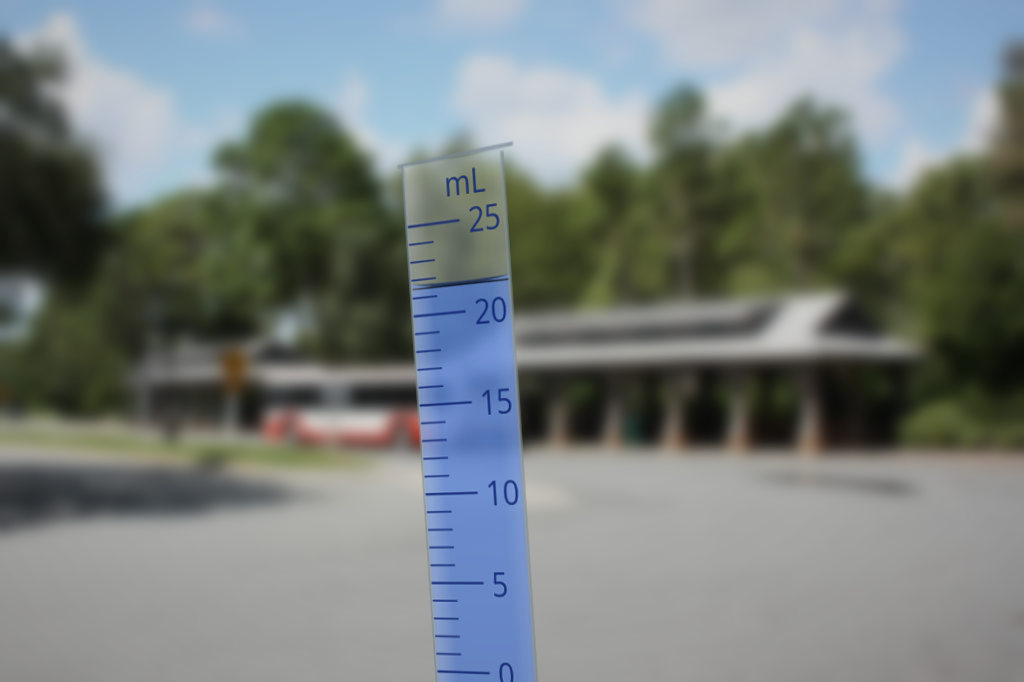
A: 21.5mL
